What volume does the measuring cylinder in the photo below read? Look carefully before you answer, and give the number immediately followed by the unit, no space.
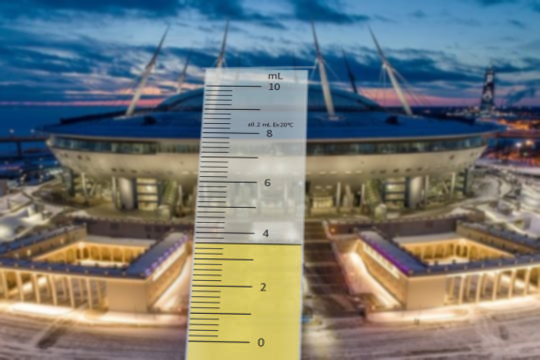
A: 3.6mL
